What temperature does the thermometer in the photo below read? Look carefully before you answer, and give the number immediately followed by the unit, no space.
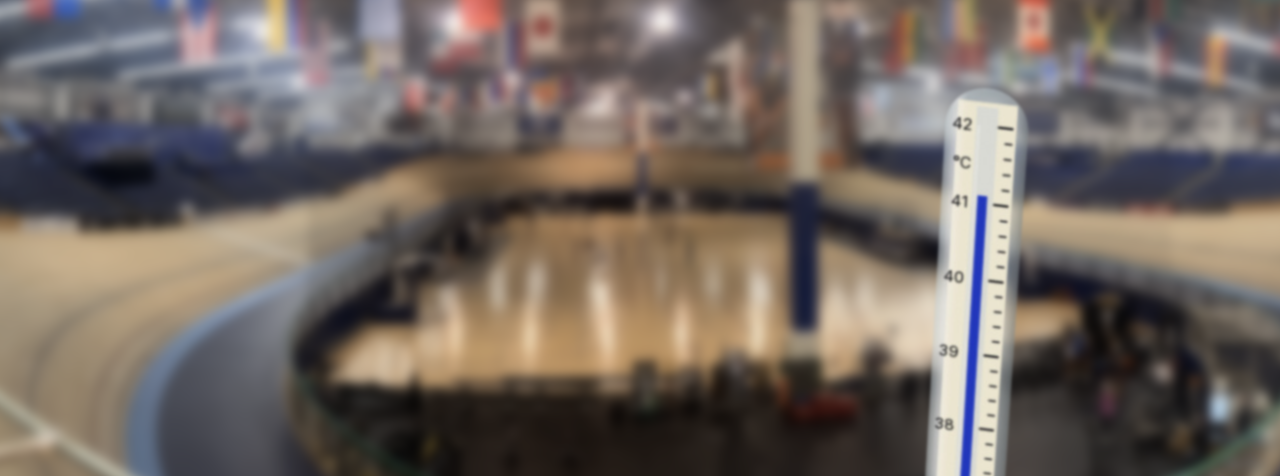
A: 41.1°C
